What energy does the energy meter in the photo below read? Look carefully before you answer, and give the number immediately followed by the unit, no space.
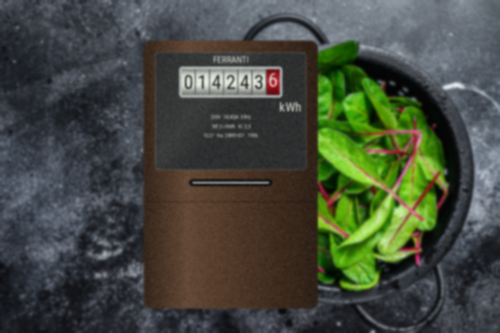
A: 14243.6kWh
